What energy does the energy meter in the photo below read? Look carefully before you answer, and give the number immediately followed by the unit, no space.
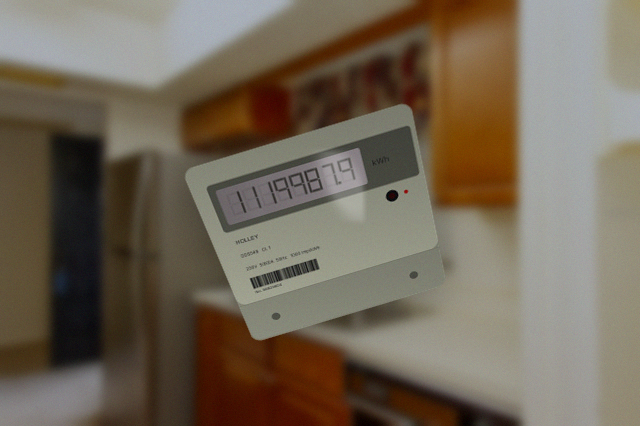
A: 1119987.9kWh
